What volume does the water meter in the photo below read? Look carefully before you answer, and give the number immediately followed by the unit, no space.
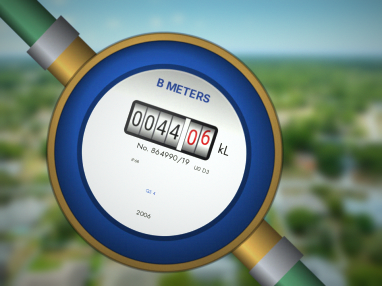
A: 44.06kL
